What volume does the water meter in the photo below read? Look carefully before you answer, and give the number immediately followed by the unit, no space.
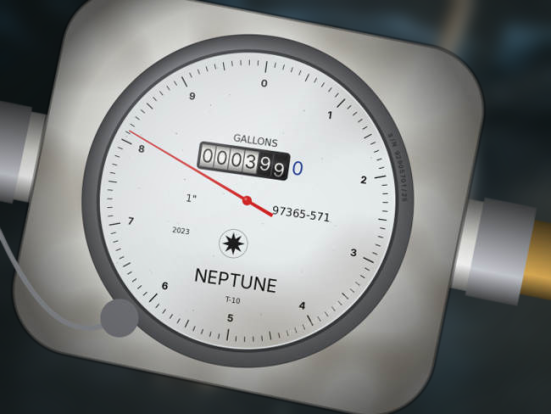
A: 3988.1gal
